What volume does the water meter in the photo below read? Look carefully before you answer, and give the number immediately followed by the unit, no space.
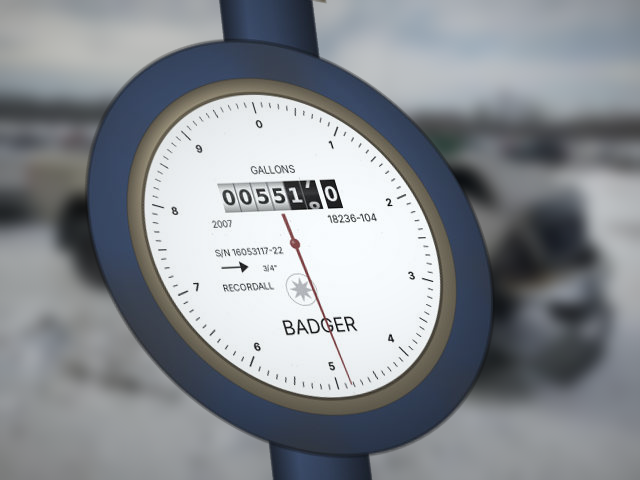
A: 55174.8gal
